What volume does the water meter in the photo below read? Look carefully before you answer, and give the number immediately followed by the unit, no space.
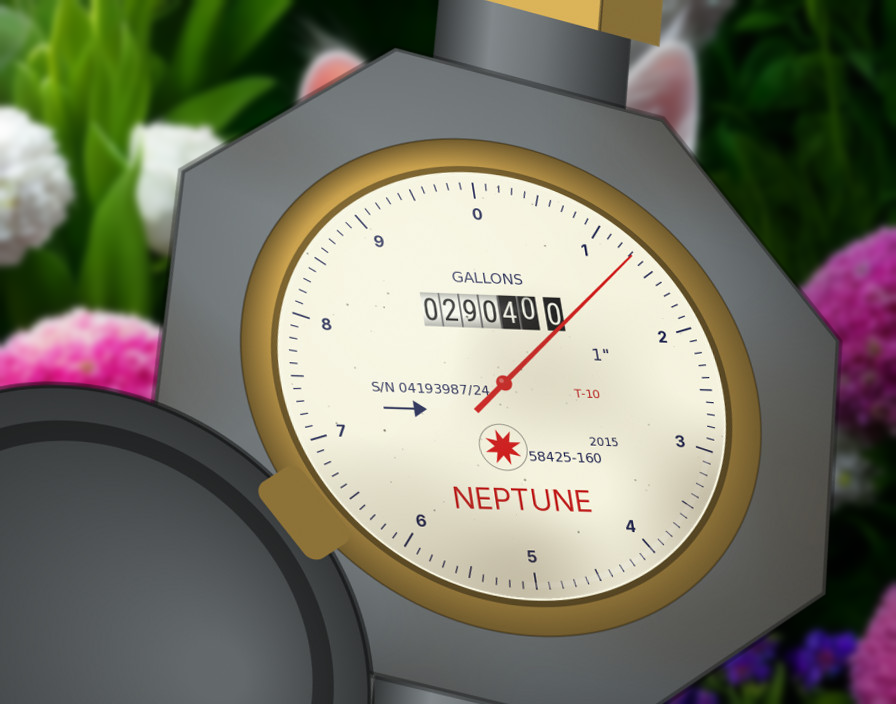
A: 290401.3gal
